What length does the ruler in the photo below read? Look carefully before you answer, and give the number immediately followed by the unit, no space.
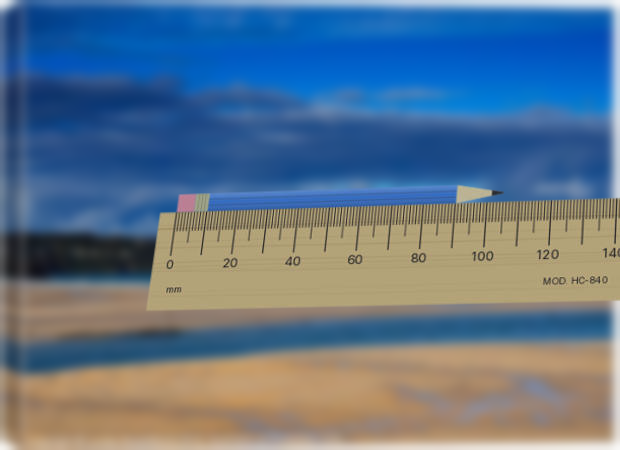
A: 105mm
